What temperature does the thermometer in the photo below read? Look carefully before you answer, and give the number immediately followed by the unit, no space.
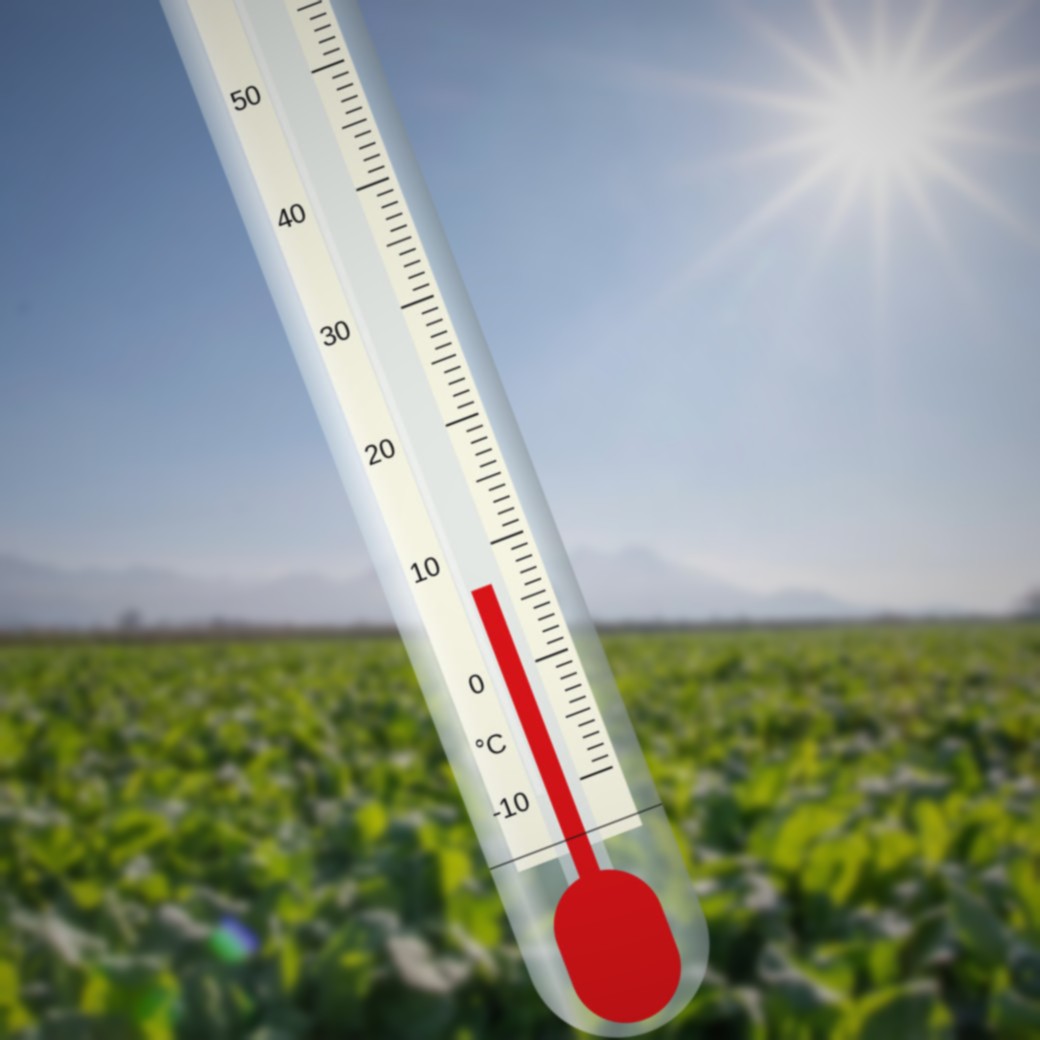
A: 7°C
